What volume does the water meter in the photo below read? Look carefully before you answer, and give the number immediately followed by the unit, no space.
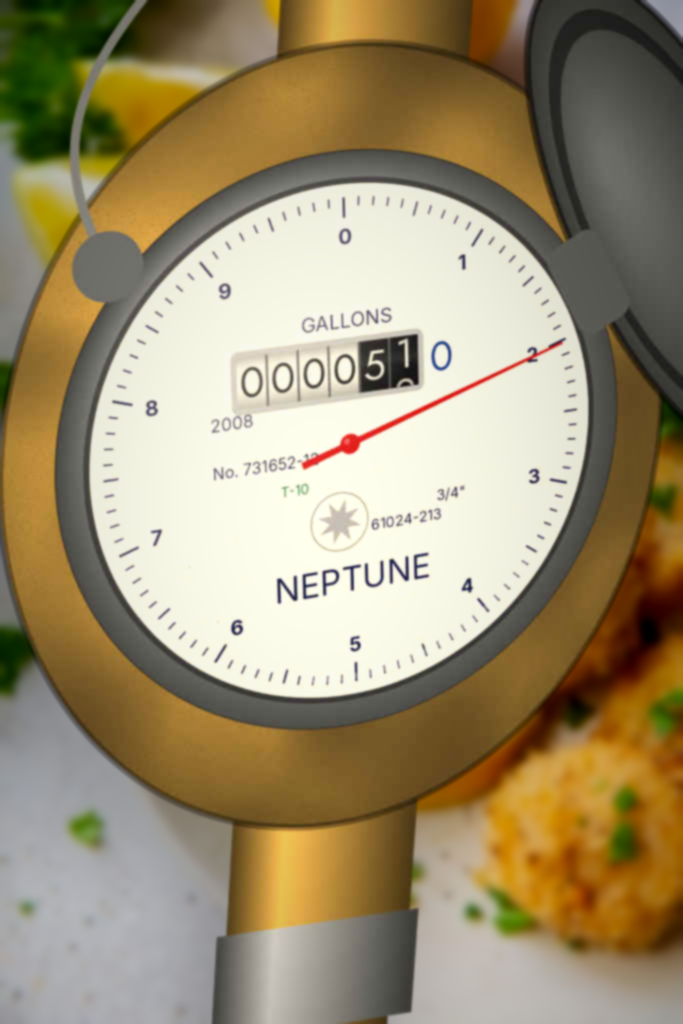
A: 512.0gal
